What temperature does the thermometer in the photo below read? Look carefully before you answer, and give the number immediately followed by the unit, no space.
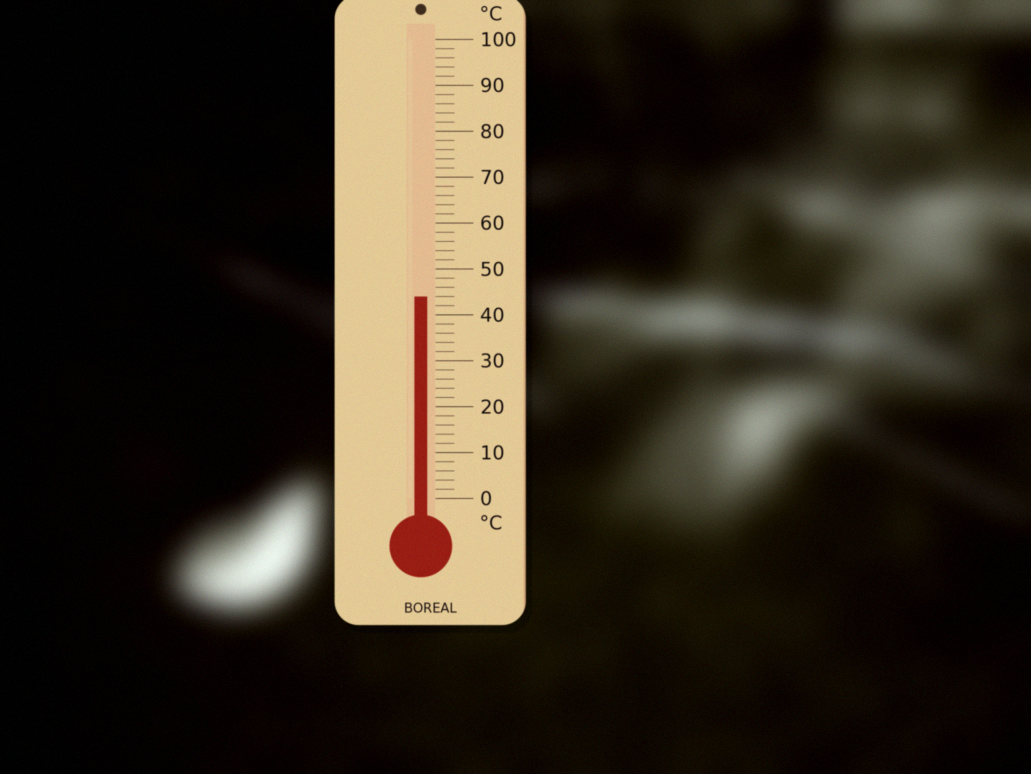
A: 44°C
